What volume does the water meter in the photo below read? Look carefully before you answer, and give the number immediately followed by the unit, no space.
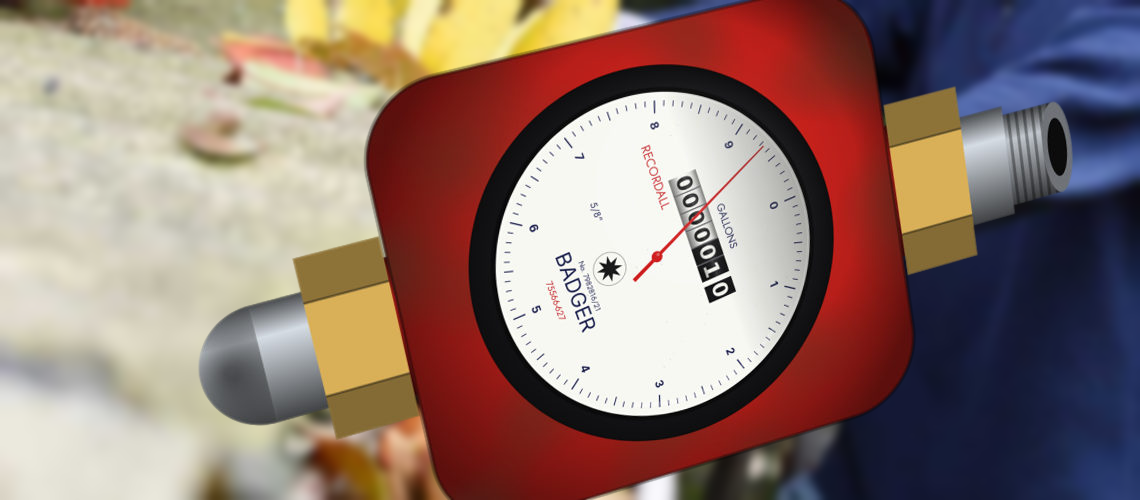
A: 9.3gal
